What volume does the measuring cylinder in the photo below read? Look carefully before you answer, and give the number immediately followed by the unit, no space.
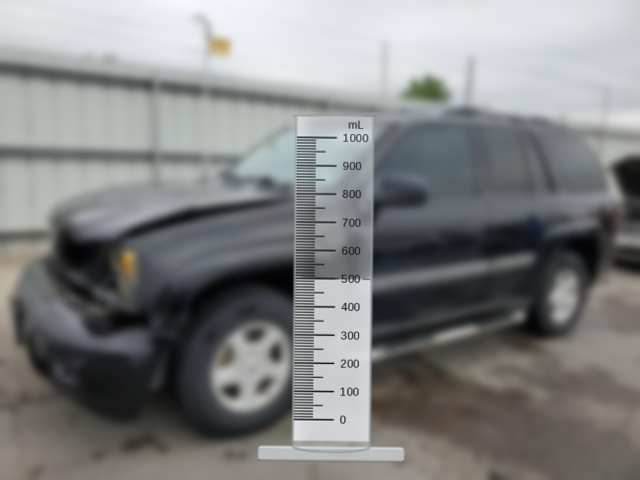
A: 500mL
